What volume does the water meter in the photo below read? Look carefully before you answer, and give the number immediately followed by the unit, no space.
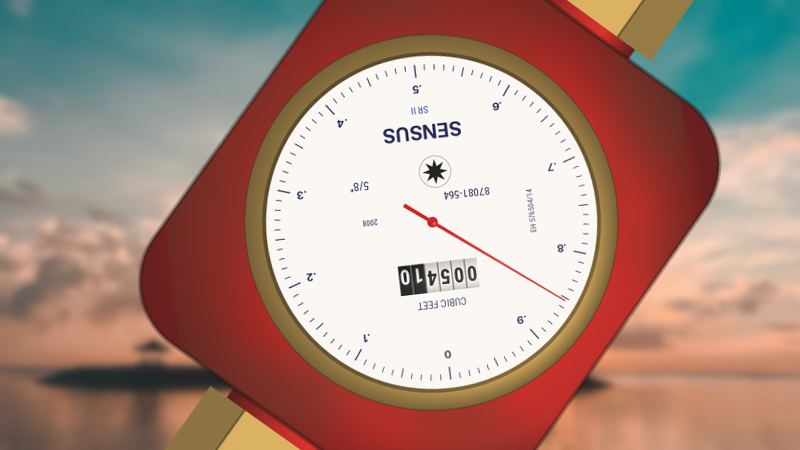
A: 5409.85ft³
